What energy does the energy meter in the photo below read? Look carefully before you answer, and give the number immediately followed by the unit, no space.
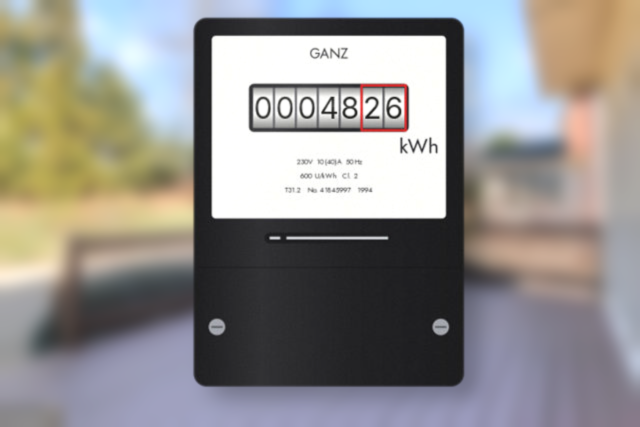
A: 48.26kWh
